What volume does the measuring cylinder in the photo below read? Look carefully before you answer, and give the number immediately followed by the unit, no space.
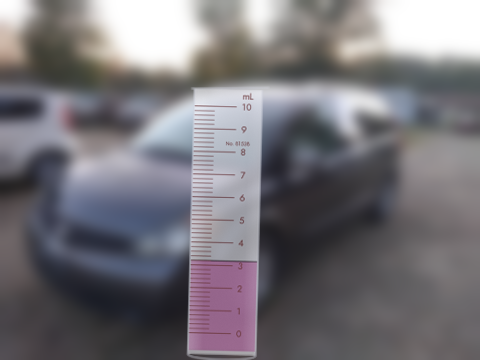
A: 3.2mL
